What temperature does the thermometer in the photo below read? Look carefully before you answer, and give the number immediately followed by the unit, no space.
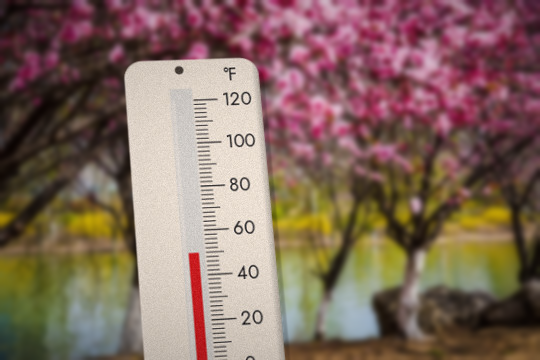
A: 50°F
